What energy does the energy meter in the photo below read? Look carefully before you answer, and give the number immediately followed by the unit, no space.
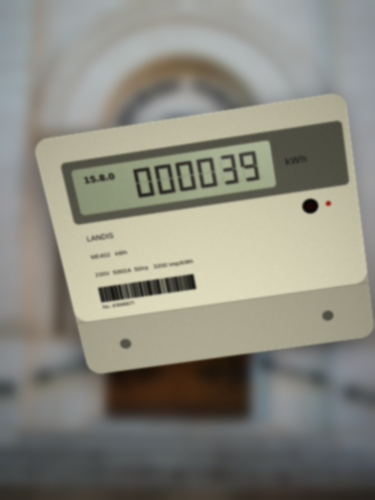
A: 39kWh
